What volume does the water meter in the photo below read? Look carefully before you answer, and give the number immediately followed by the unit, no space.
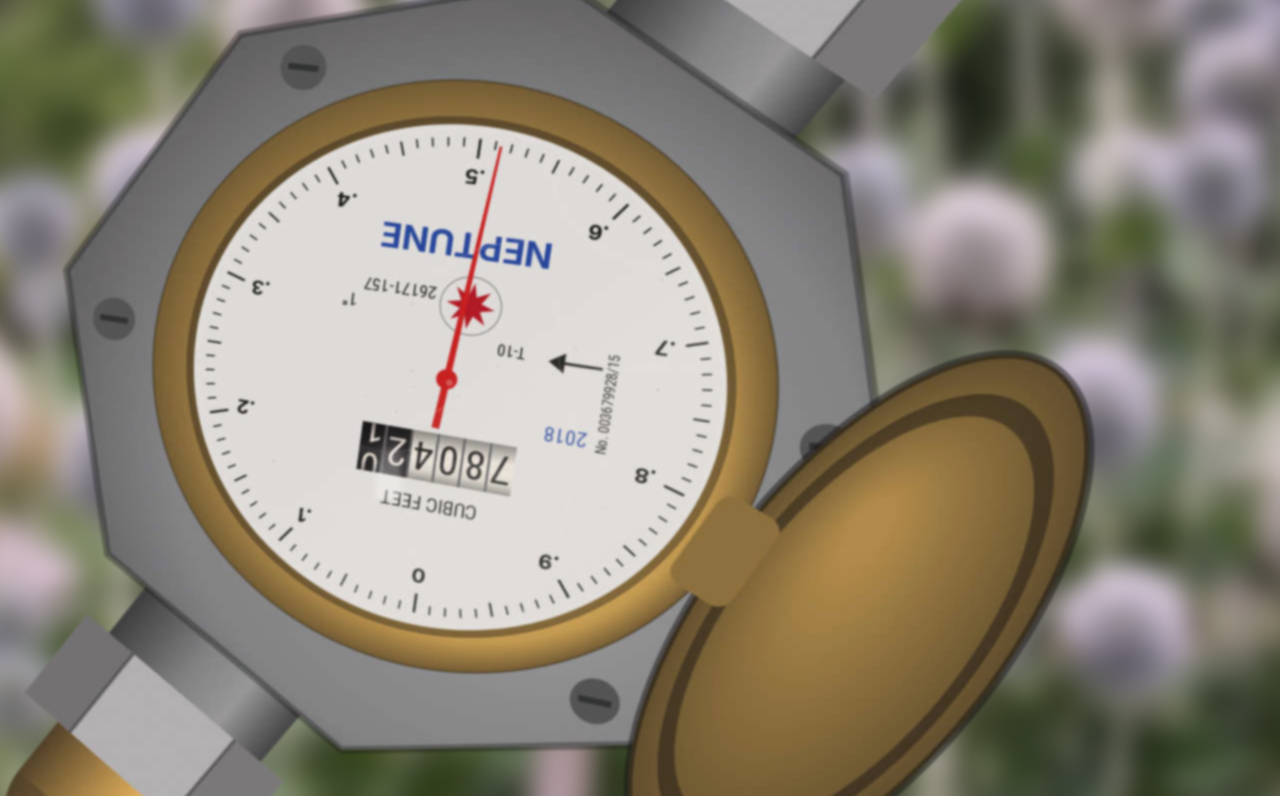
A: 780420.51ft³
